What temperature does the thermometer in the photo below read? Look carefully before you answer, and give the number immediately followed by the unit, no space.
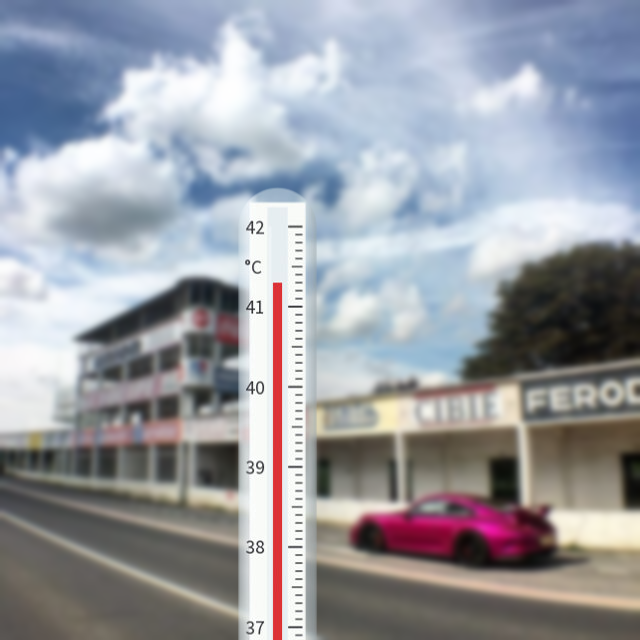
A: 41.3°C
